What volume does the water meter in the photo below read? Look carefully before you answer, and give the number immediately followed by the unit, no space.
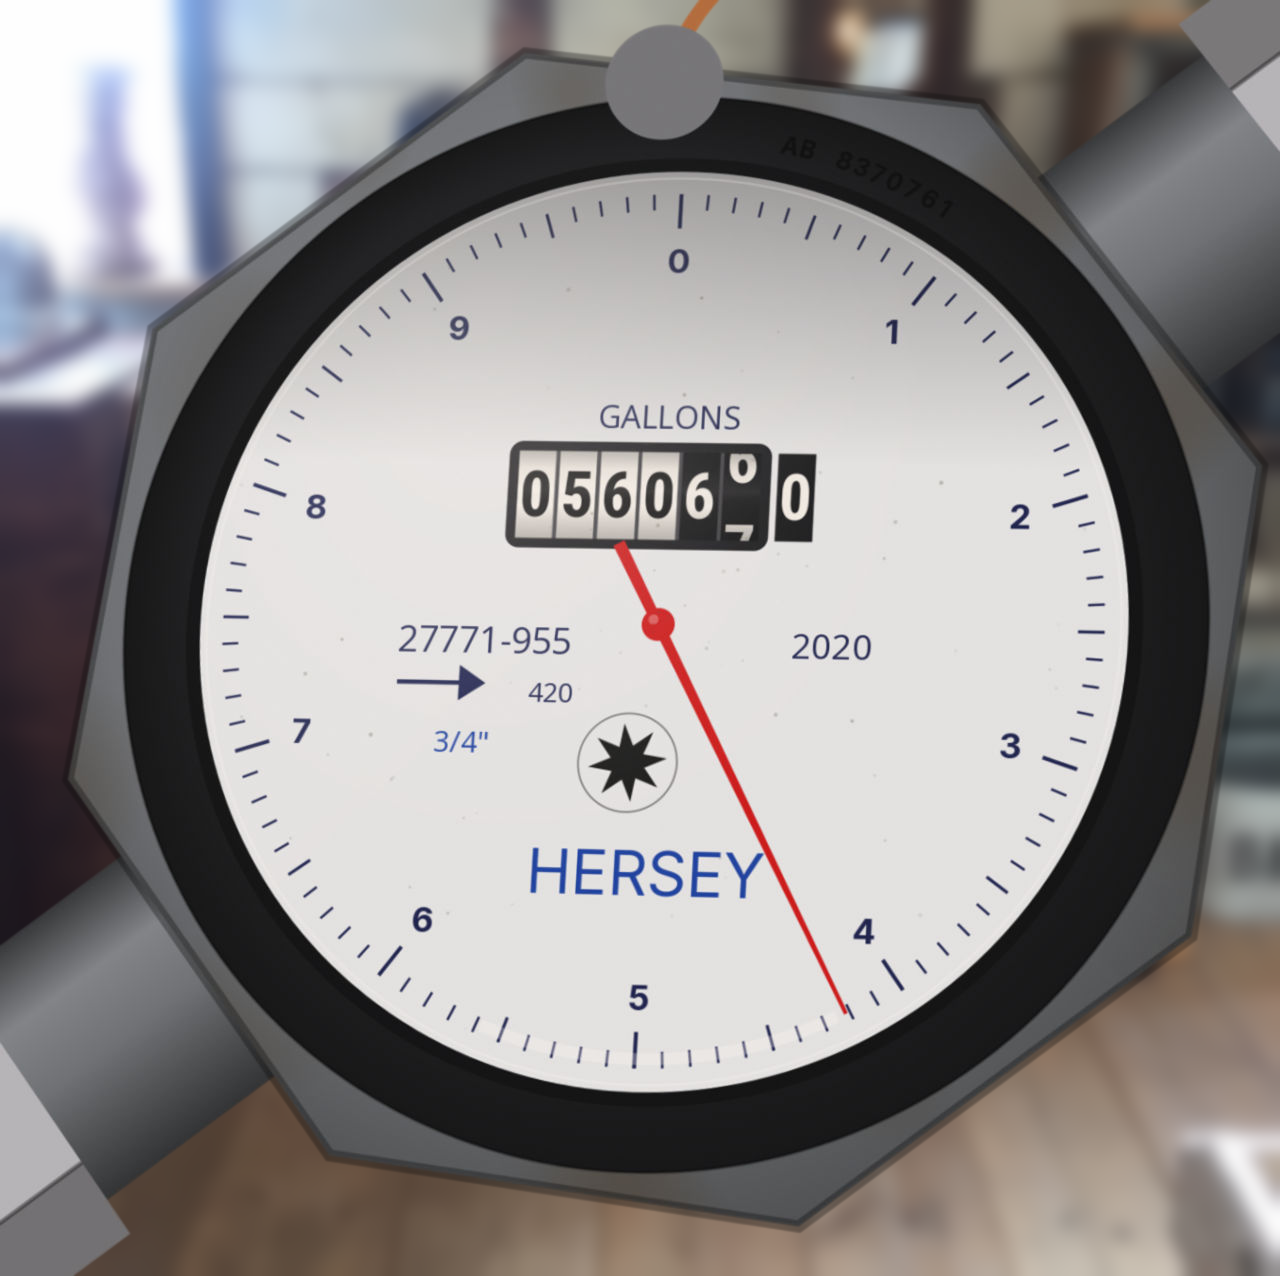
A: 560664.2gal
